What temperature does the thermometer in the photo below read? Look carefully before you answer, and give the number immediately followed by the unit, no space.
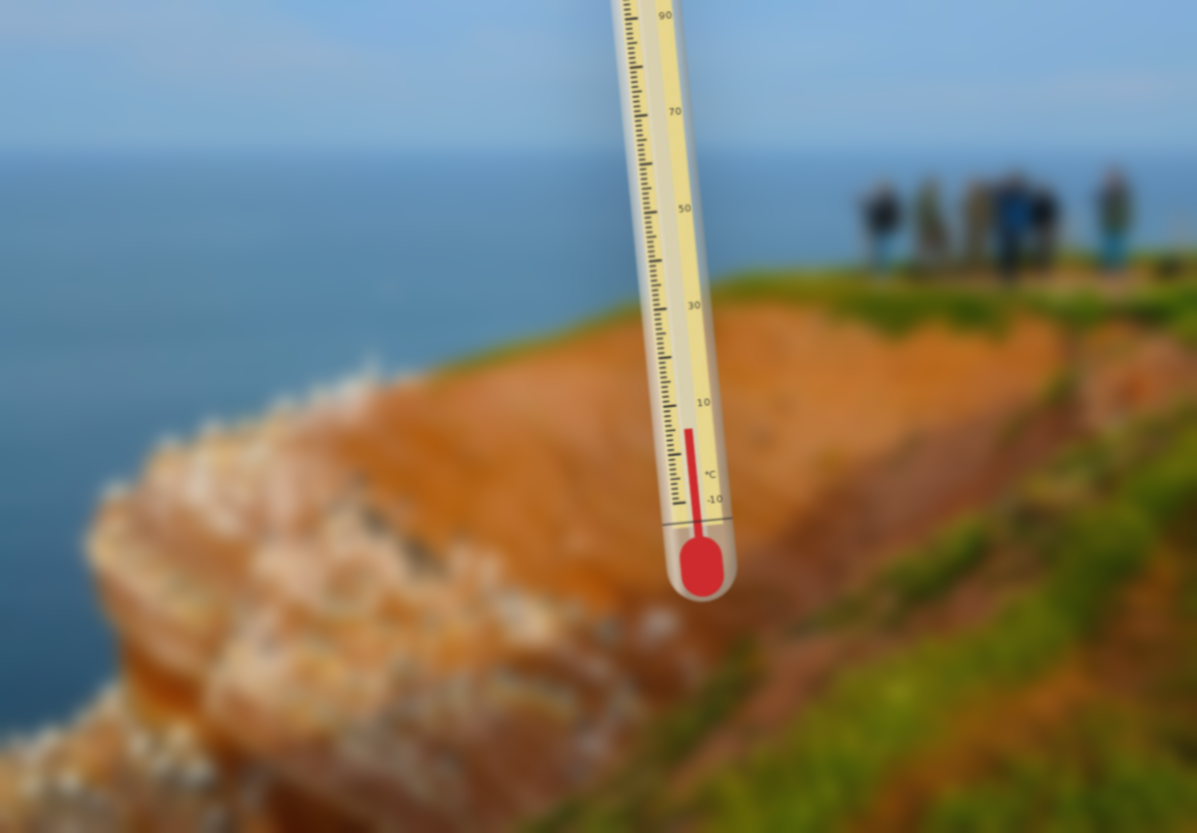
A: 5°C
